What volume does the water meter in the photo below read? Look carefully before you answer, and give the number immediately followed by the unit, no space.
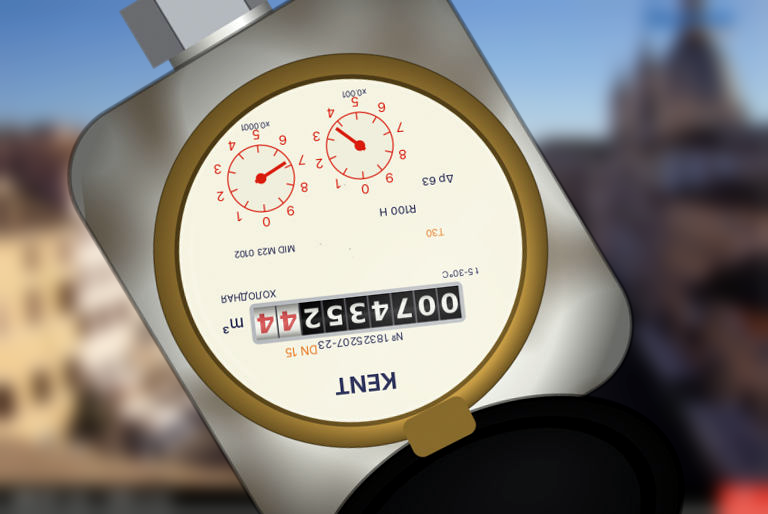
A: 74352.4436m³
